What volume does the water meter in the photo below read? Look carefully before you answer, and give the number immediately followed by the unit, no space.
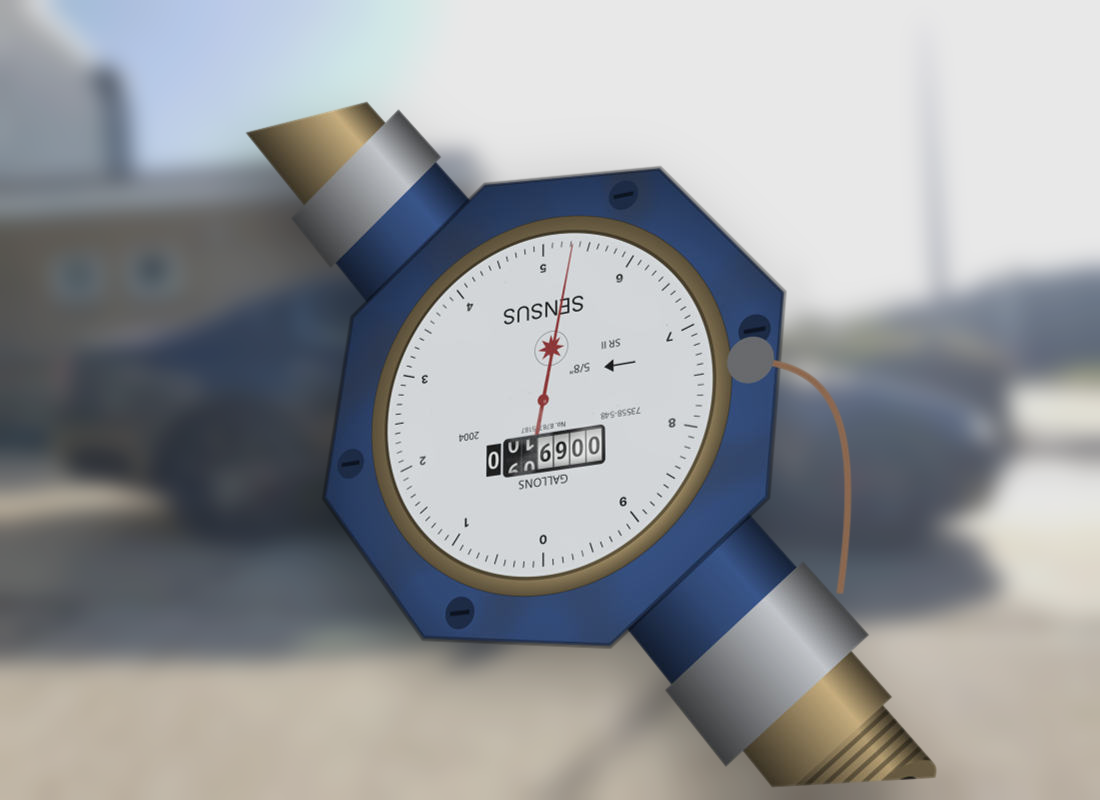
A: 69095.3gal
